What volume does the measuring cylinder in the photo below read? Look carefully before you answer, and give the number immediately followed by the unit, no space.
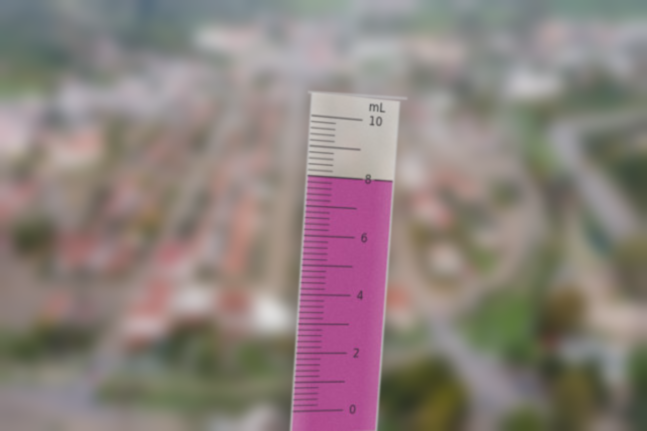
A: 8mL
